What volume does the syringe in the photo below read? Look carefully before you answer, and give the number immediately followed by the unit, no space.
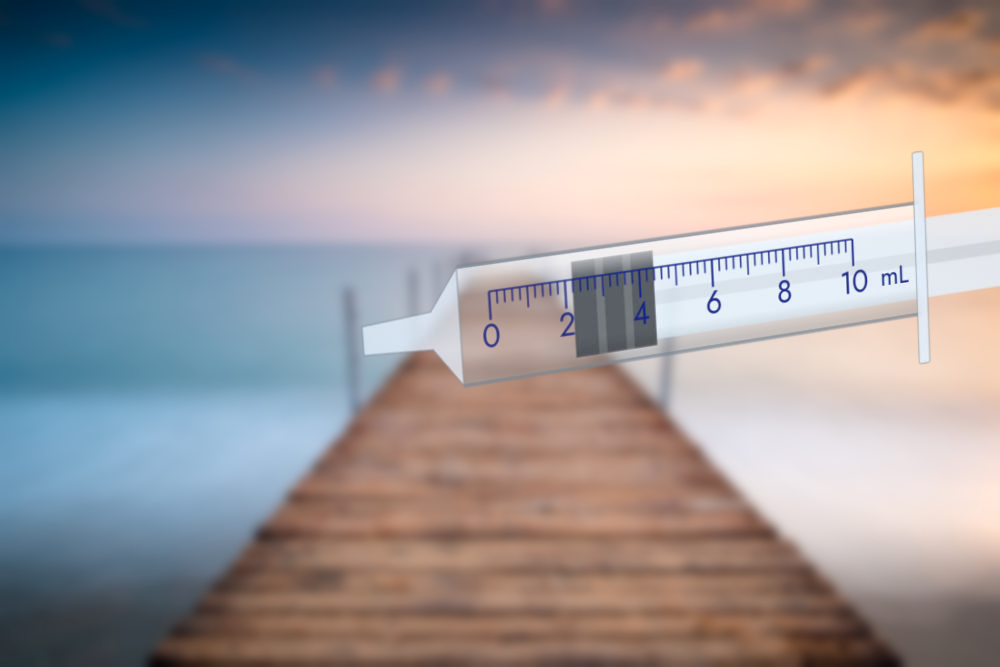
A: 2.2mL
